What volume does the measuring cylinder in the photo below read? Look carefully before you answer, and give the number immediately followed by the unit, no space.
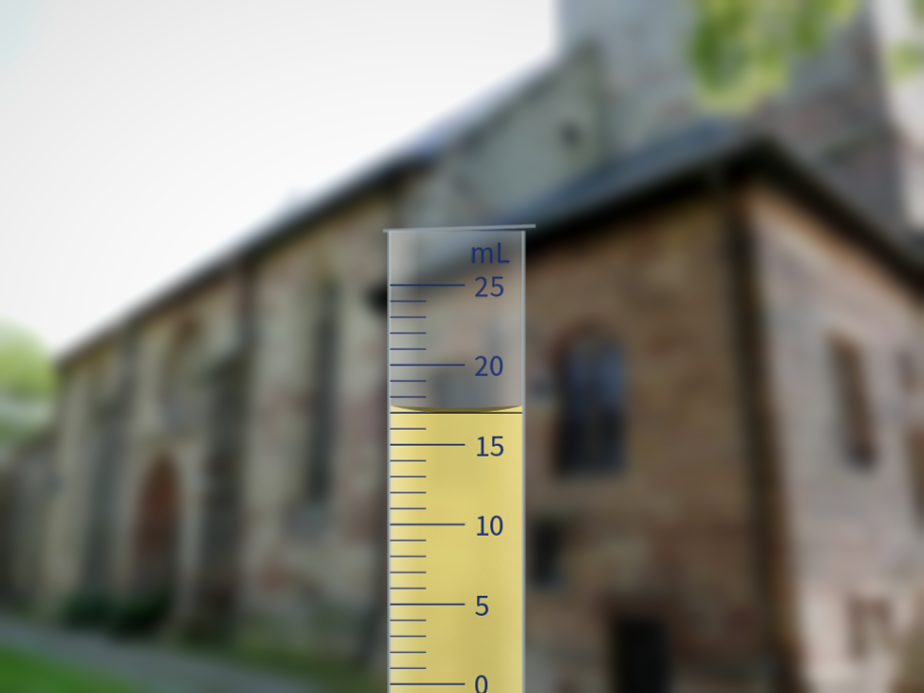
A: 17mL
